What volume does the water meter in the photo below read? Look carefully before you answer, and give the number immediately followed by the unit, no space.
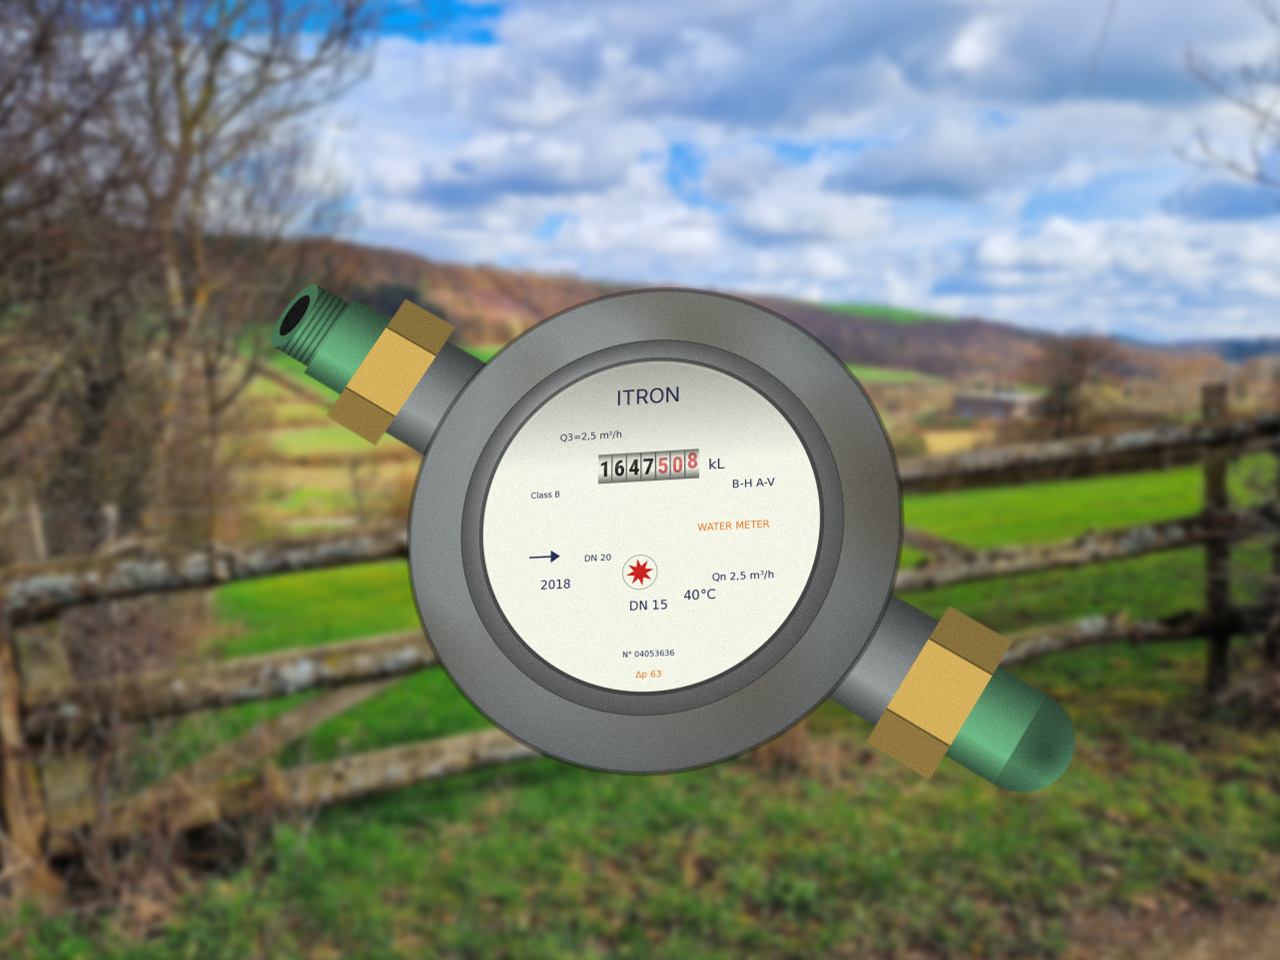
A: 1647.508kL
